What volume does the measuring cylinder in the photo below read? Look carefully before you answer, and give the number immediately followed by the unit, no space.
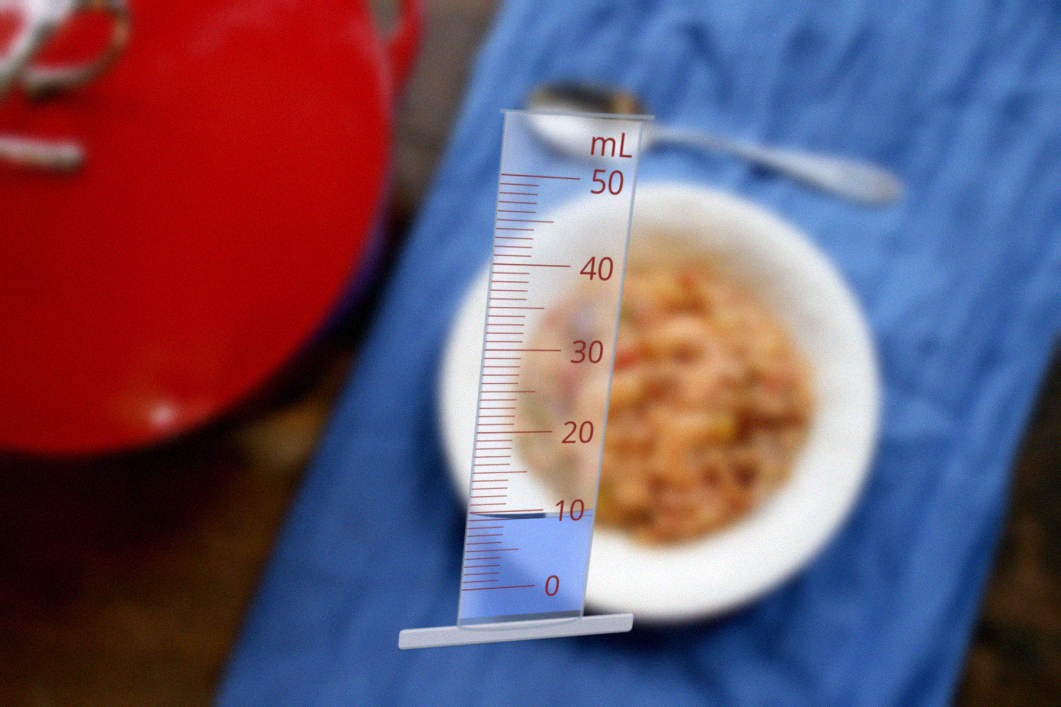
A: 9mL
